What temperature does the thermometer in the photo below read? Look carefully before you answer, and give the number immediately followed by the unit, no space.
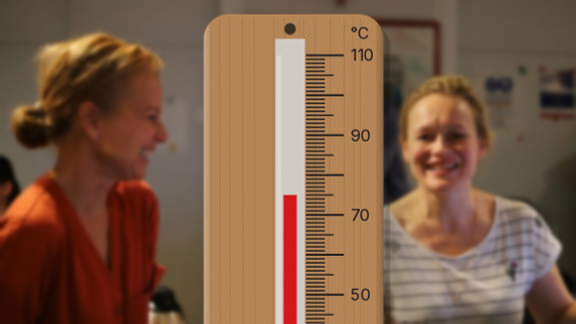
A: 75°C
